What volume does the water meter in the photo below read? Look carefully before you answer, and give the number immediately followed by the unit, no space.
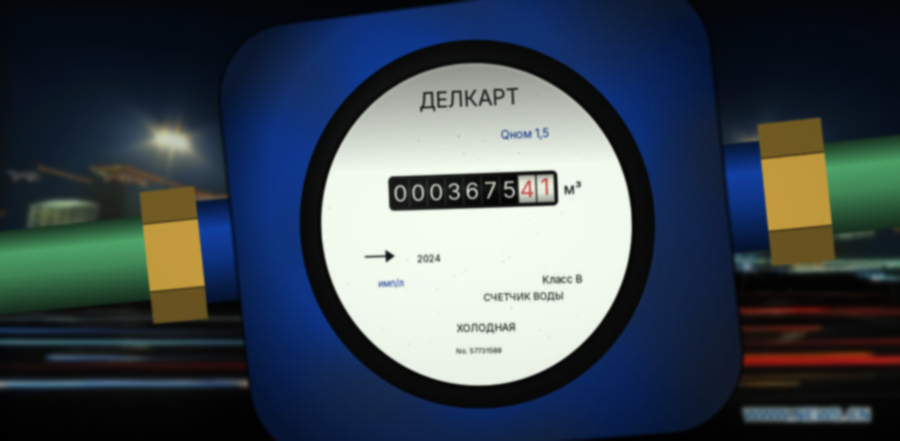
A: 3675.41m³
